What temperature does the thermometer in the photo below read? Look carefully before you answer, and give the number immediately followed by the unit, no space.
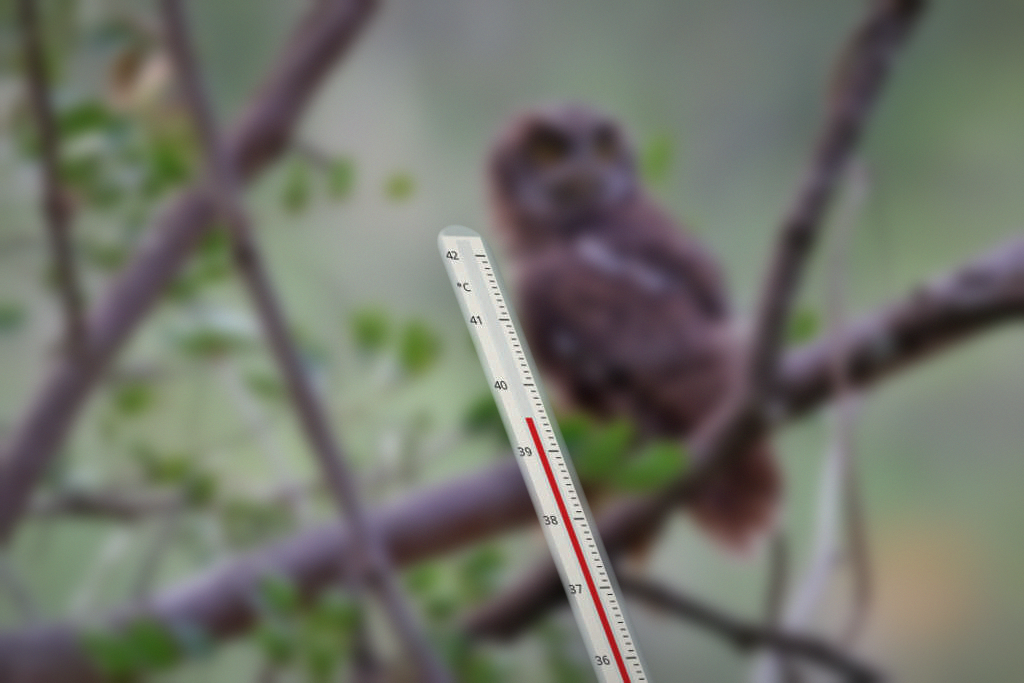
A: 39.5°C
